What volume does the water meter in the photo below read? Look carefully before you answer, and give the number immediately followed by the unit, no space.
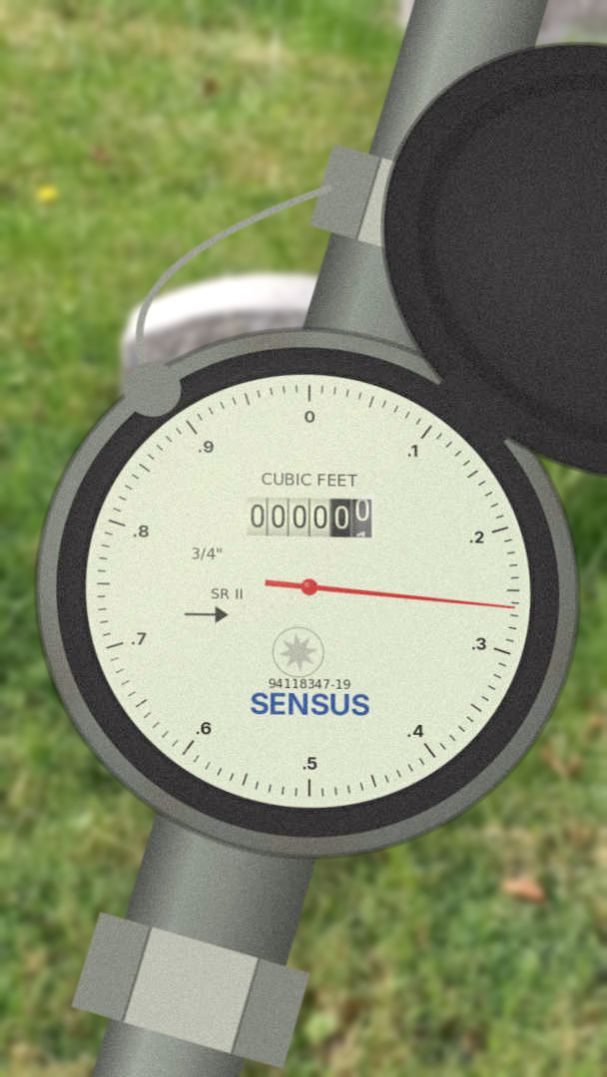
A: 0.26ft³
